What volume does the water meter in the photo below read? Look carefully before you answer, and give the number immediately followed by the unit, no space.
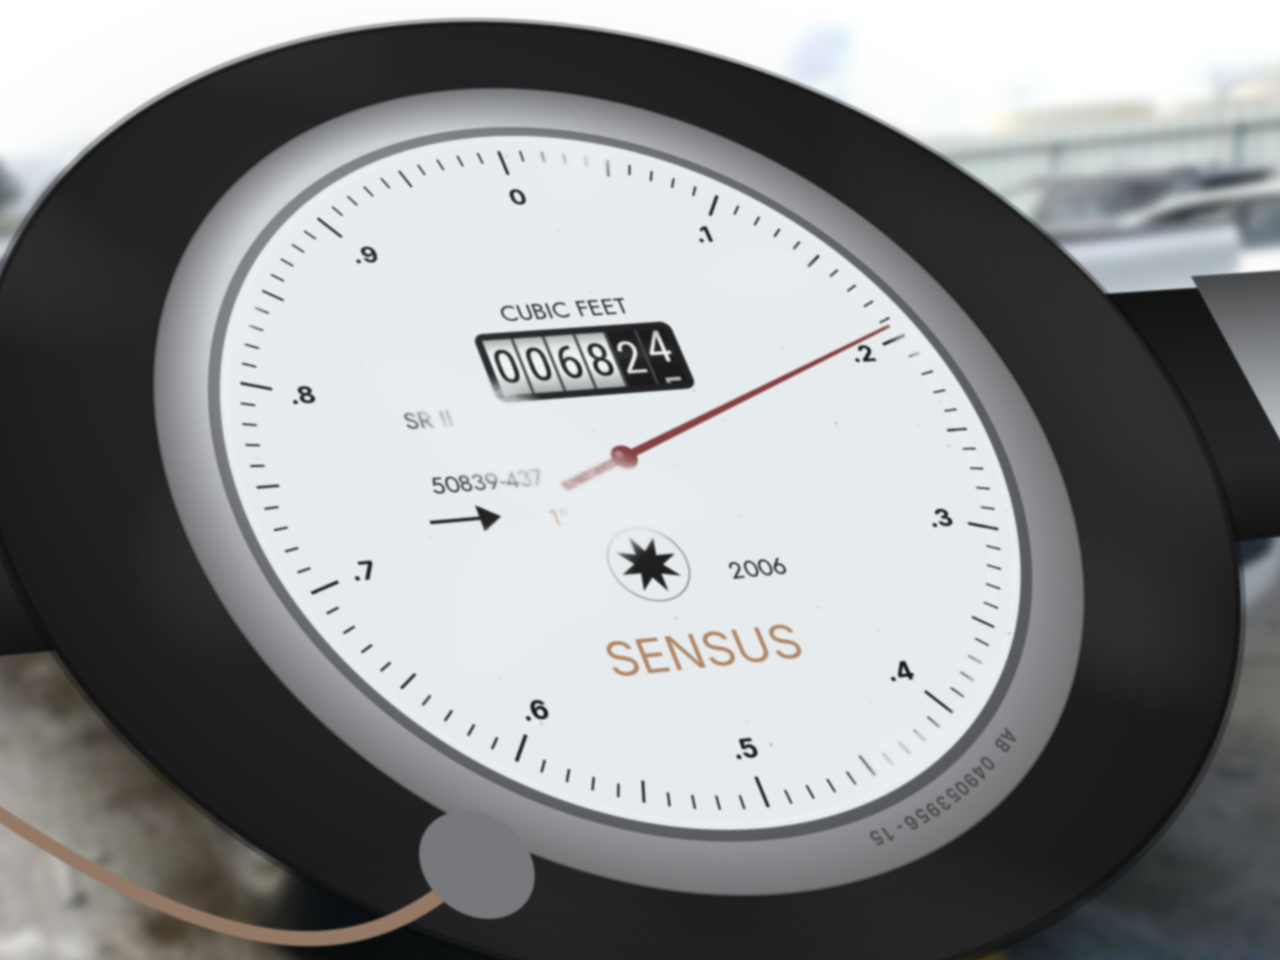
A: 6824.19ft³
